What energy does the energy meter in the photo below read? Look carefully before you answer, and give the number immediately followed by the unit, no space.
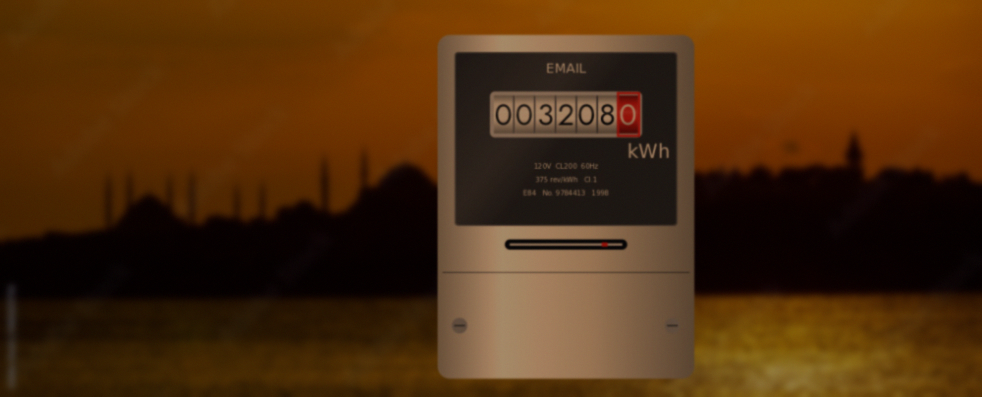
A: 3208.0kWh
